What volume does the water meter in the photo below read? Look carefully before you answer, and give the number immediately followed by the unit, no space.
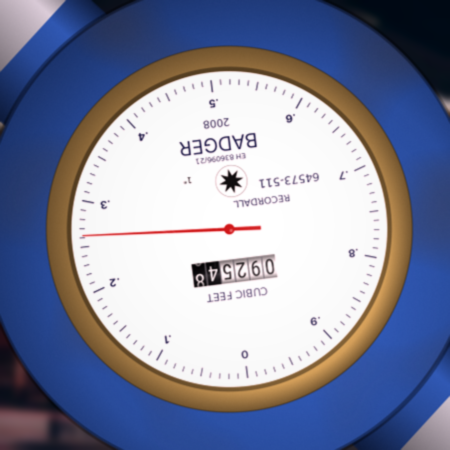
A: 92548.26ft³
